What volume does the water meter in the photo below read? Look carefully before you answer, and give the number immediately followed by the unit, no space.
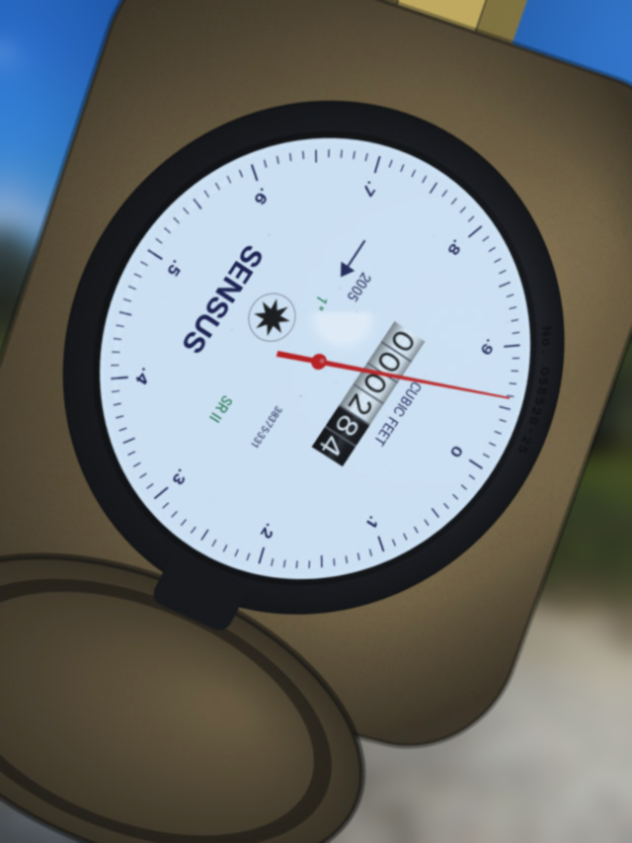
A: 283.94ft³
